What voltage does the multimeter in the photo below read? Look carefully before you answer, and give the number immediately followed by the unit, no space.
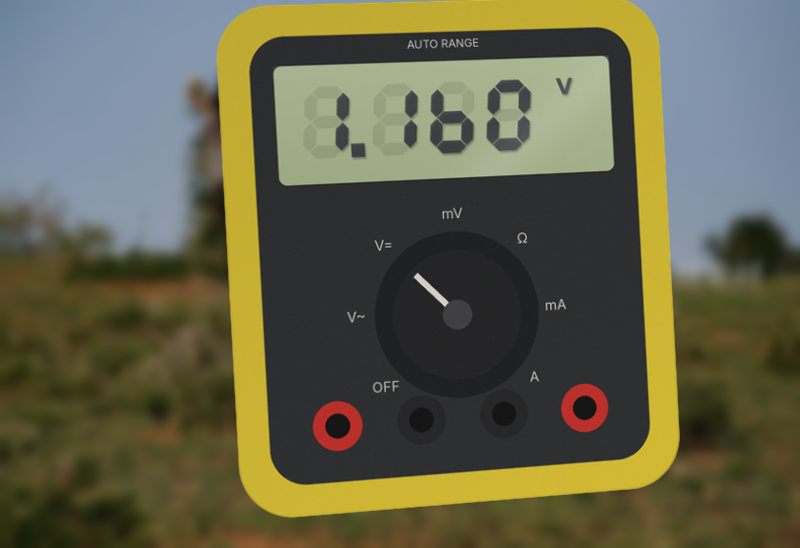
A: 1.160V
